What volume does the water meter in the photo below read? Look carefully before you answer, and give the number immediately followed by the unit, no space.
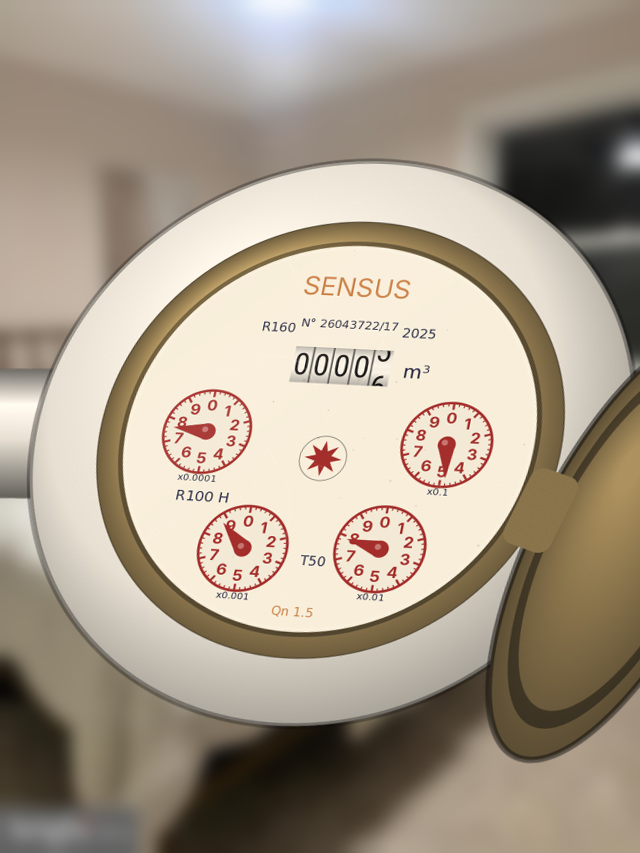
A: 5.4787m³
